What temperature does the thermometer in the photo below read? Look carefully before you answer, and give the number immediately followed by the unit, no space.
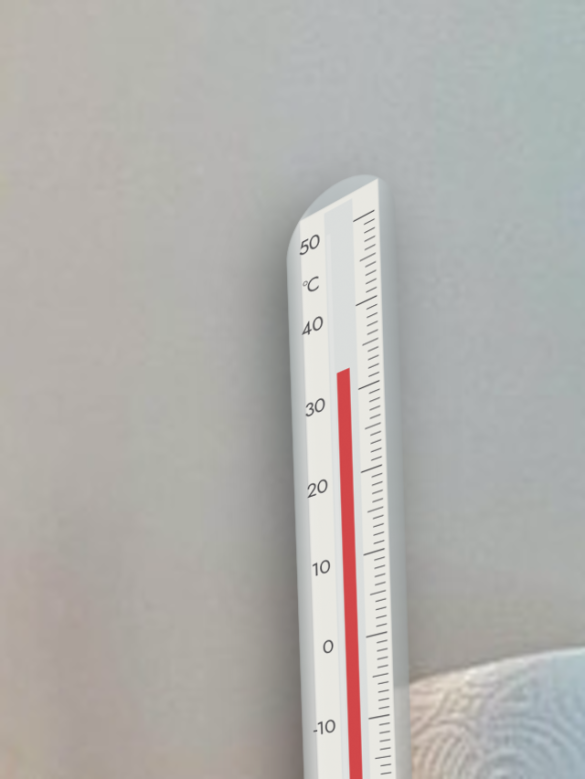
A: 33°C
